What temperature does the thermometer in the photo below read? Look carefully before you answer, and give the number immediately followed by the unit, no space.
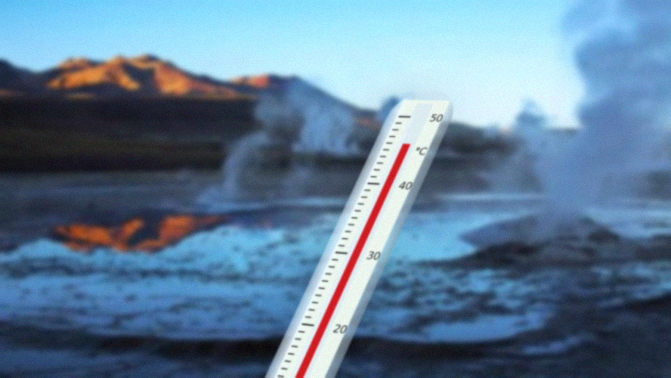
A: 46°C
